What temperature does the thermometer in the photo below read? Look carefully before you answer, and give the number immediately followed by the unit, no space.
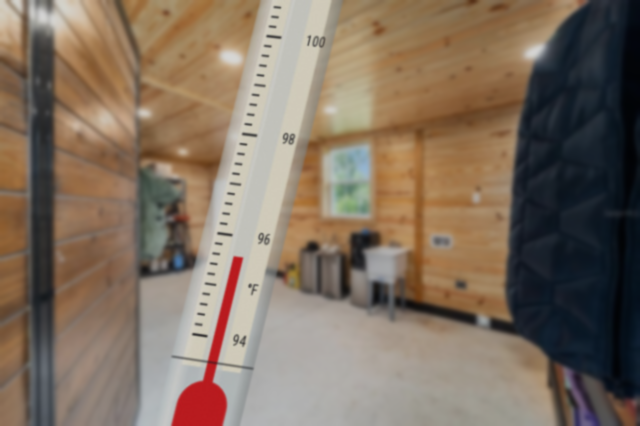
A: 95.6°F
